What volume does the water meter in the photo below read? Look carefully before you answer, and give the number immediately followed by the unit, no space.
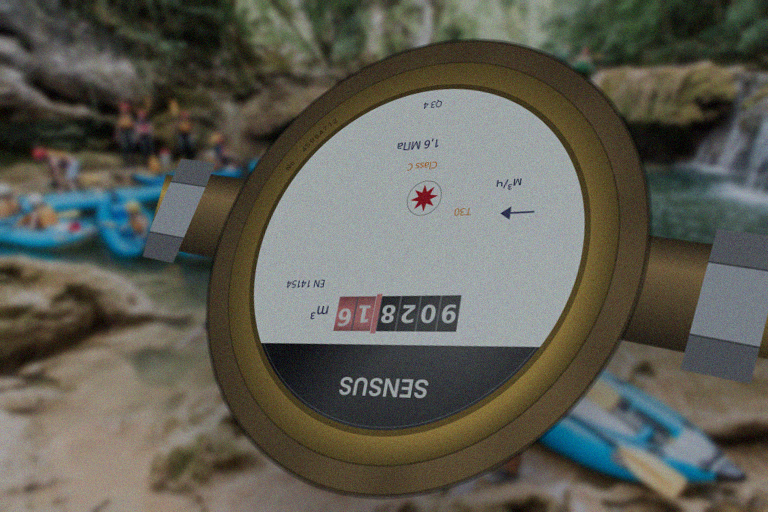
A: 9028.16m³
